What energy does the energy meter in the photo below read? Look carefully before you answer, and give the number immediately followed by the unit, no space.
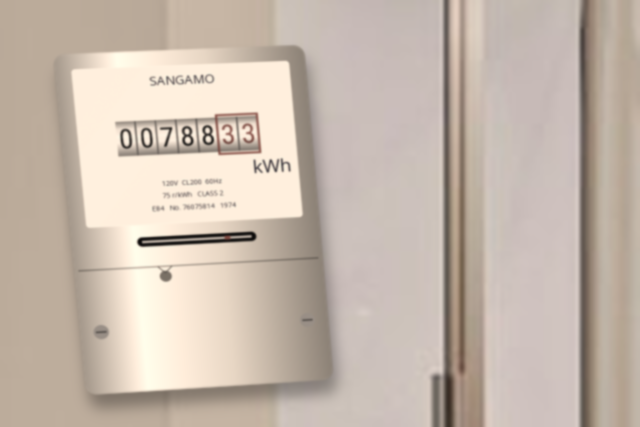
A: 788.33kWh
